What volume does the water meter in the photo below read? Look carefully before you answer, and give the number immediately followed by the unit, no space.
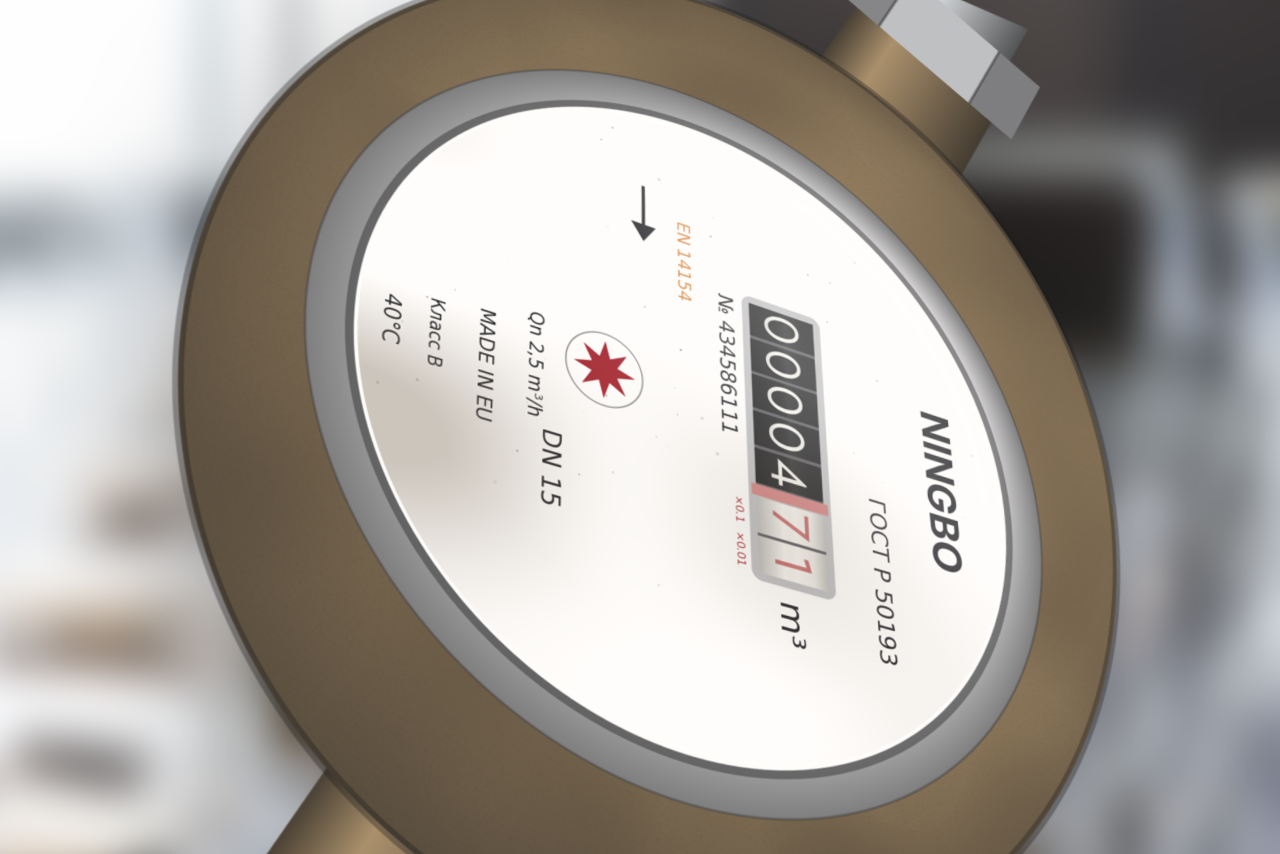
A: 4.71m³
